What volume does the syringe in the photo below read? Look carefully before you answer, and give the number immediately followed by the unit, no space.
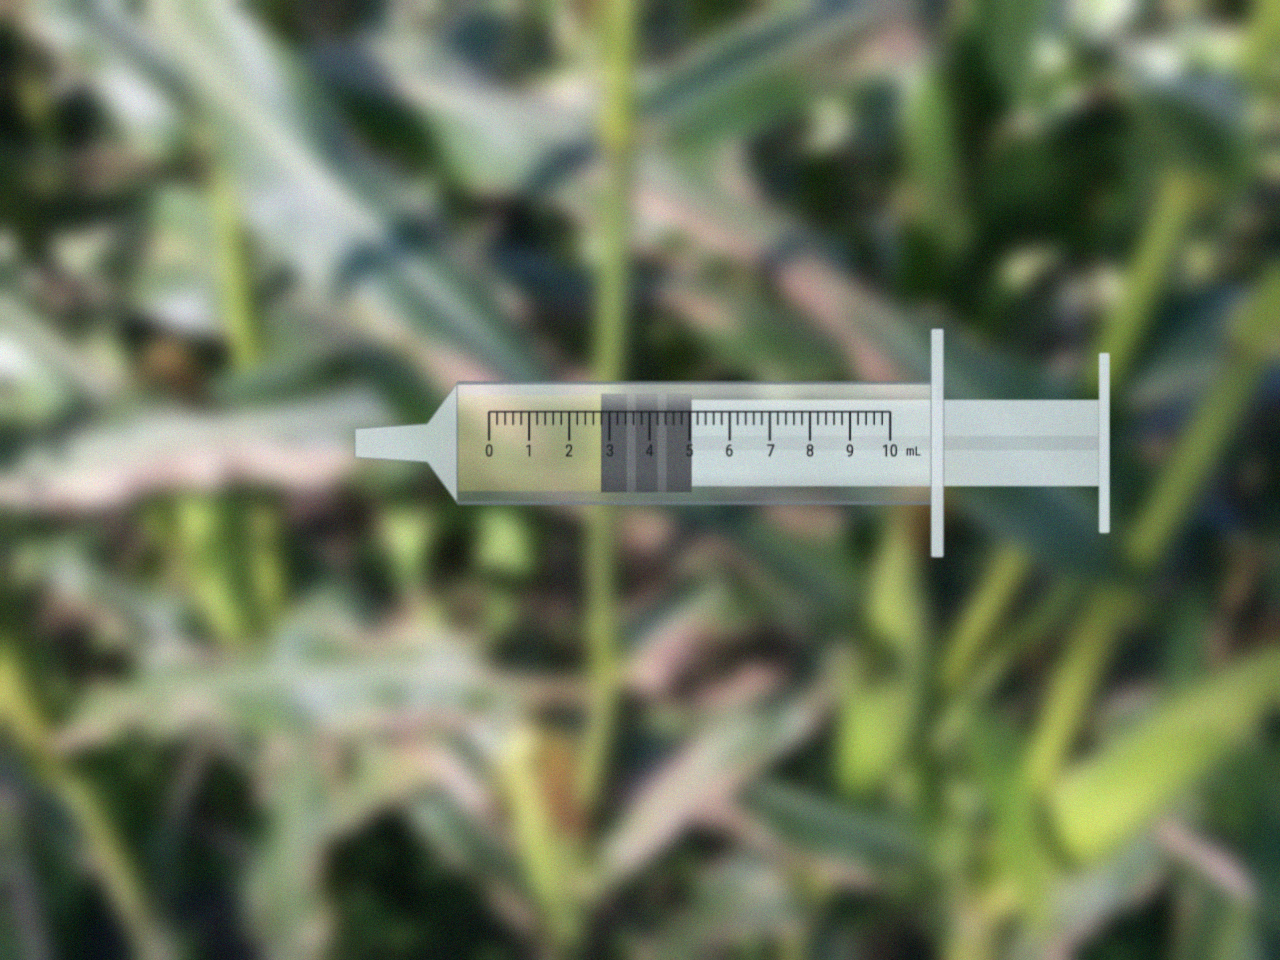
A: 2.8mL
